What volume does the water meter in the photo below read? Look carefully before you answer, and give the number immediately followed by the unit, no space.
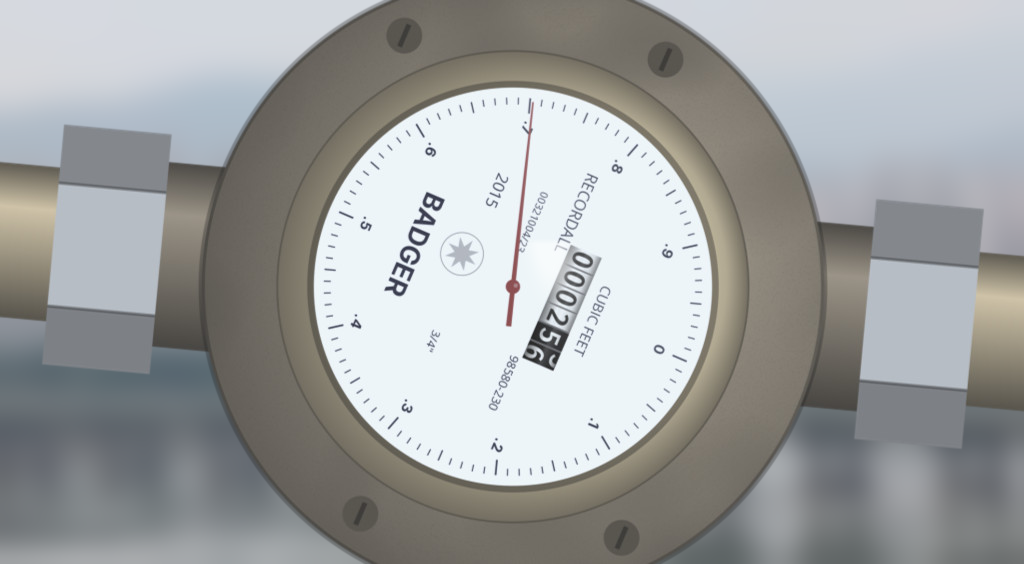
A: 255.70ft³
